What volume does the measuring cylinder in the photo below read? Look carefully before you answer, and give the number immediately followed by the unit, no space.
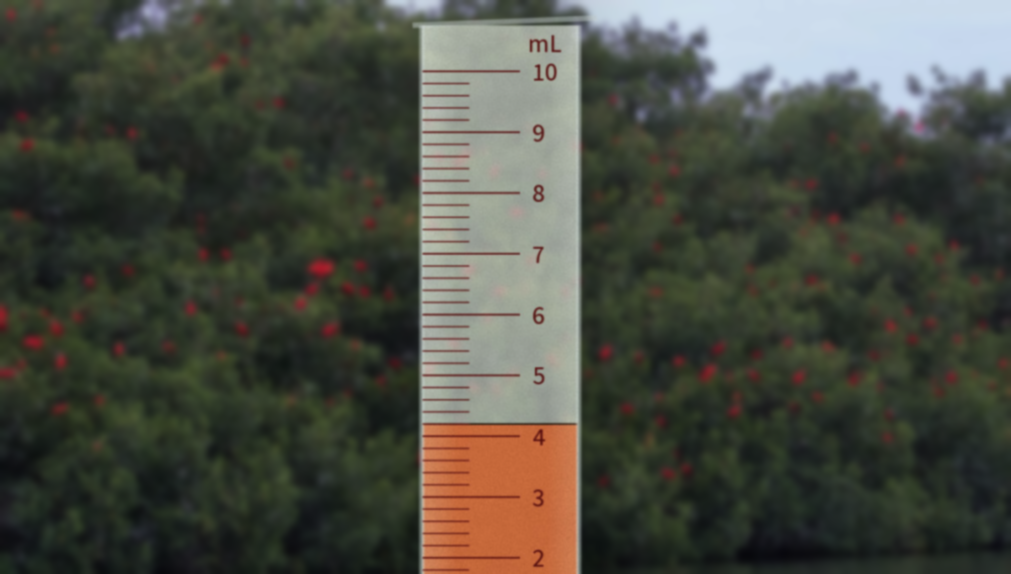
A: 4.2mL
